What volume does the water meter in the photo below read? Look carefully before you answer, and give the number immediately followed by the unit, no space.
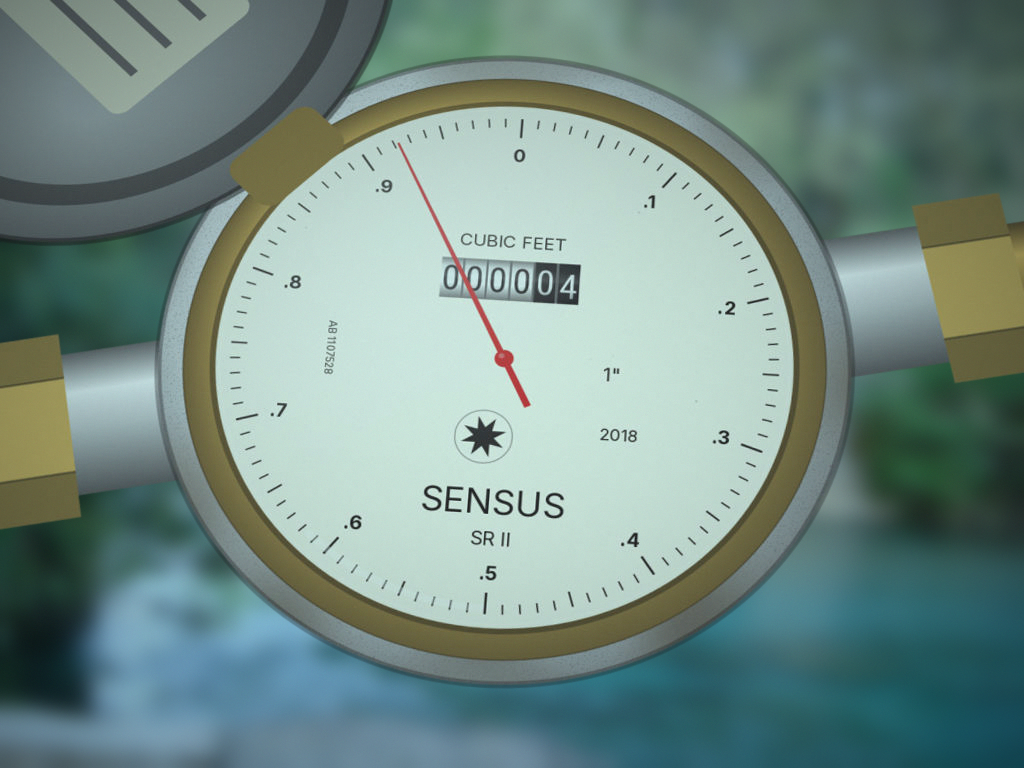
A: 3.92ft³
